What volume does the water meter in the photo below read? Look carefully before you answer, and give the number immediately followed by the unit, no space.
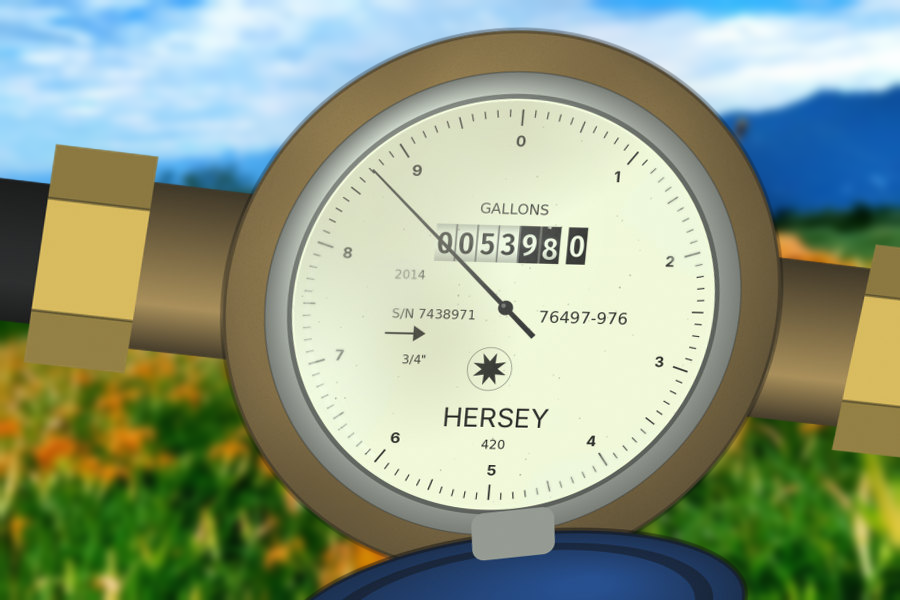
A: 53978.7gal
